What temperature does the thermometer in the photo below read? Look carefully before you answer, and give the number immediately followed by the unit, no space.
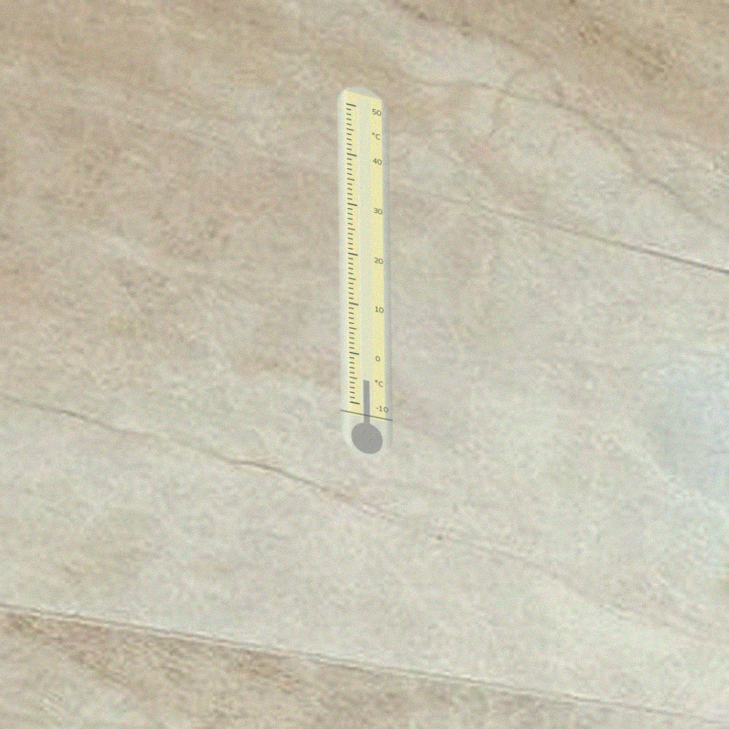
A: -5°C
